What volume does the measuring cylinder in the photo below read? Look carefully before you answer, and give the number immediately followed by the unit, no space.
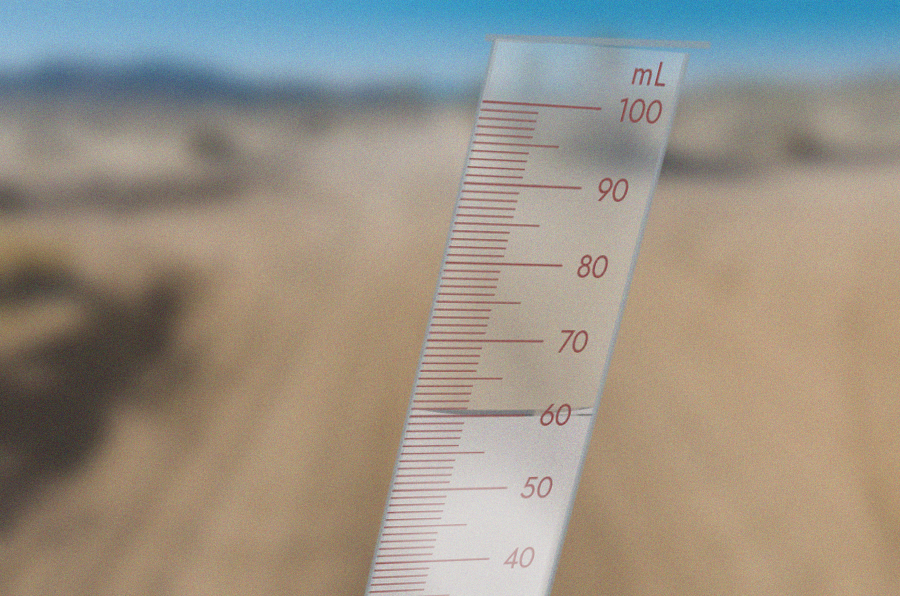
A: 60mL
